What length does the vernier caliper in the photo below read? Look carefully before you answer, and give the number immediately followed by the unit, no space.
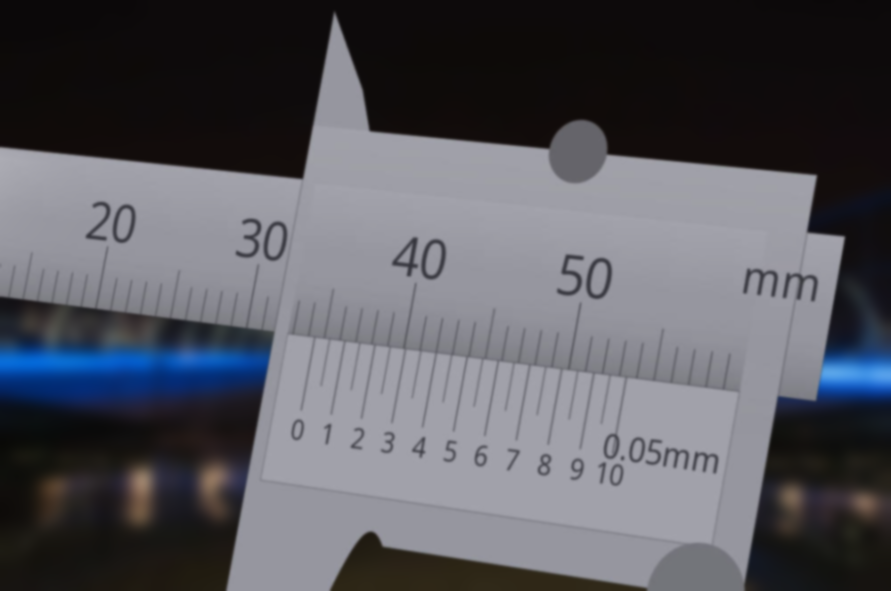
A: 34.4mm
